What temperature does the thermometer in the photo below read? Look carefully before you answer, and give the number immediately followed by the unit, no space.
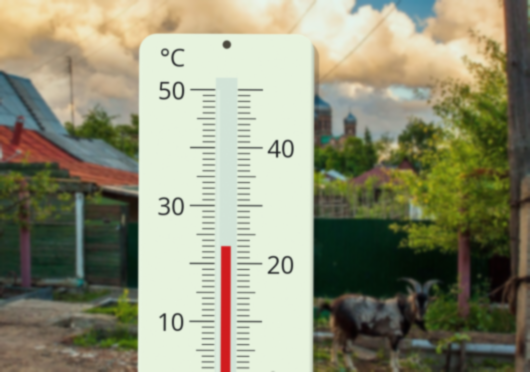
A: 23°C
